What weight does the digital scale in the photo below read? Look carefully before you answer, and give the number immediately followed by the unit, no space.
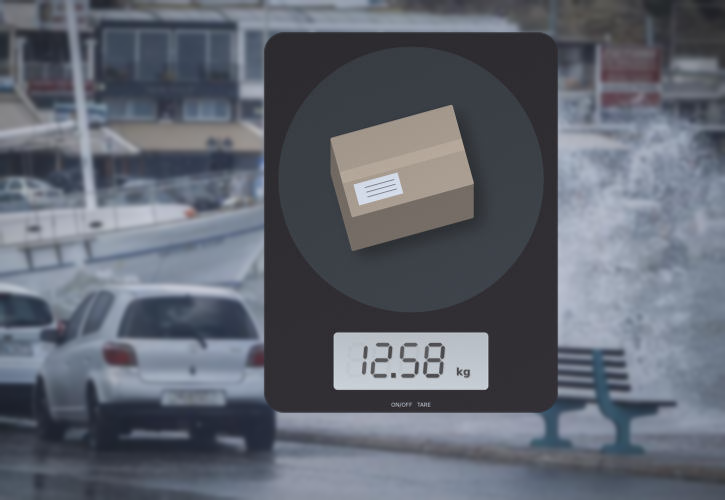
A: 12.58kg
